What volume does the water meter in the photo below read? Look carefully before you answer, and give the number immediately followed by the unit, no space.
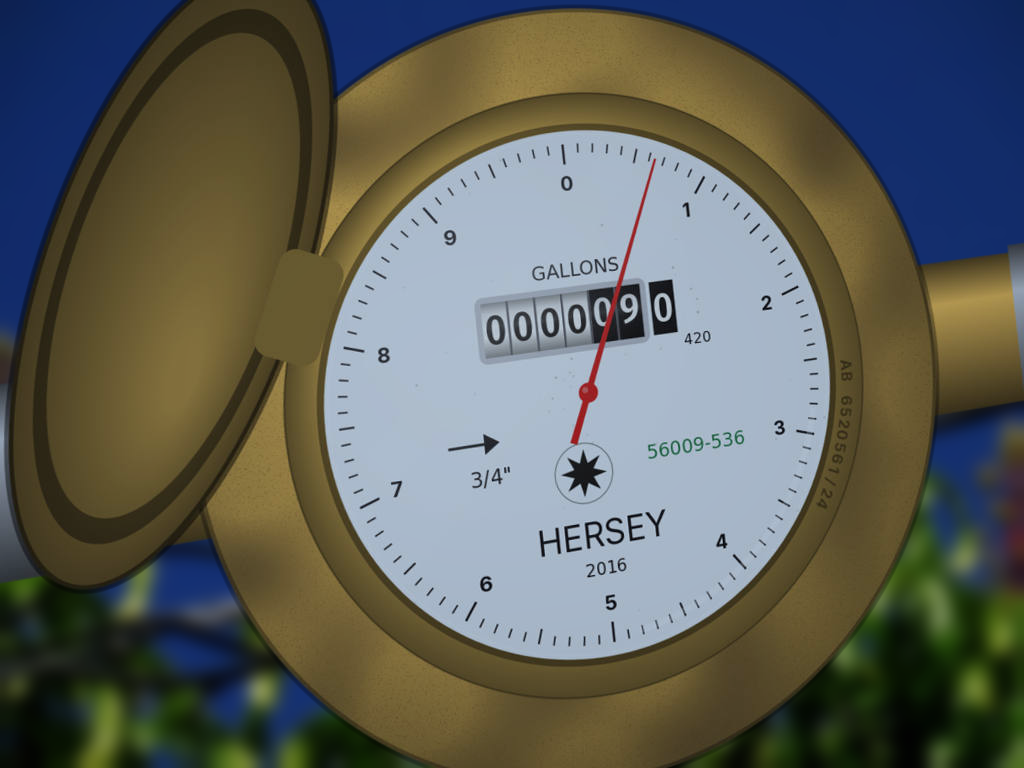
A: 90.6gal
